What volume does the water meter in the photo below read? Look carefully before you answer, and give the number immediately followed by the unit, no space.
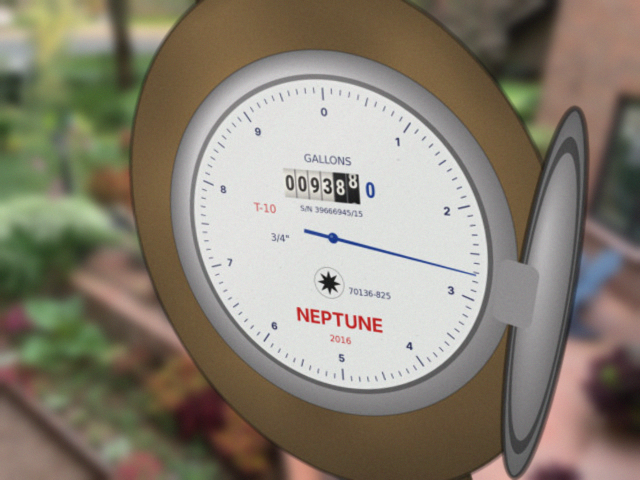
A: 93882.7gal
